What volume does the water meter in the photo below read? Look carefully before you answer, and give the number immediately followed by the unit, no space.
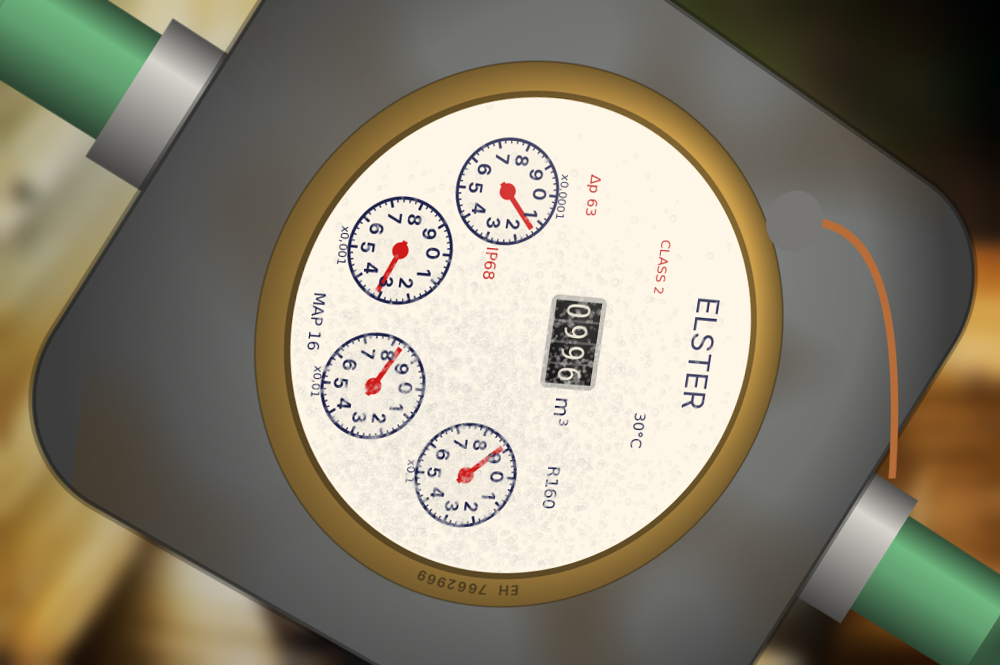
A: 996.8831m³
